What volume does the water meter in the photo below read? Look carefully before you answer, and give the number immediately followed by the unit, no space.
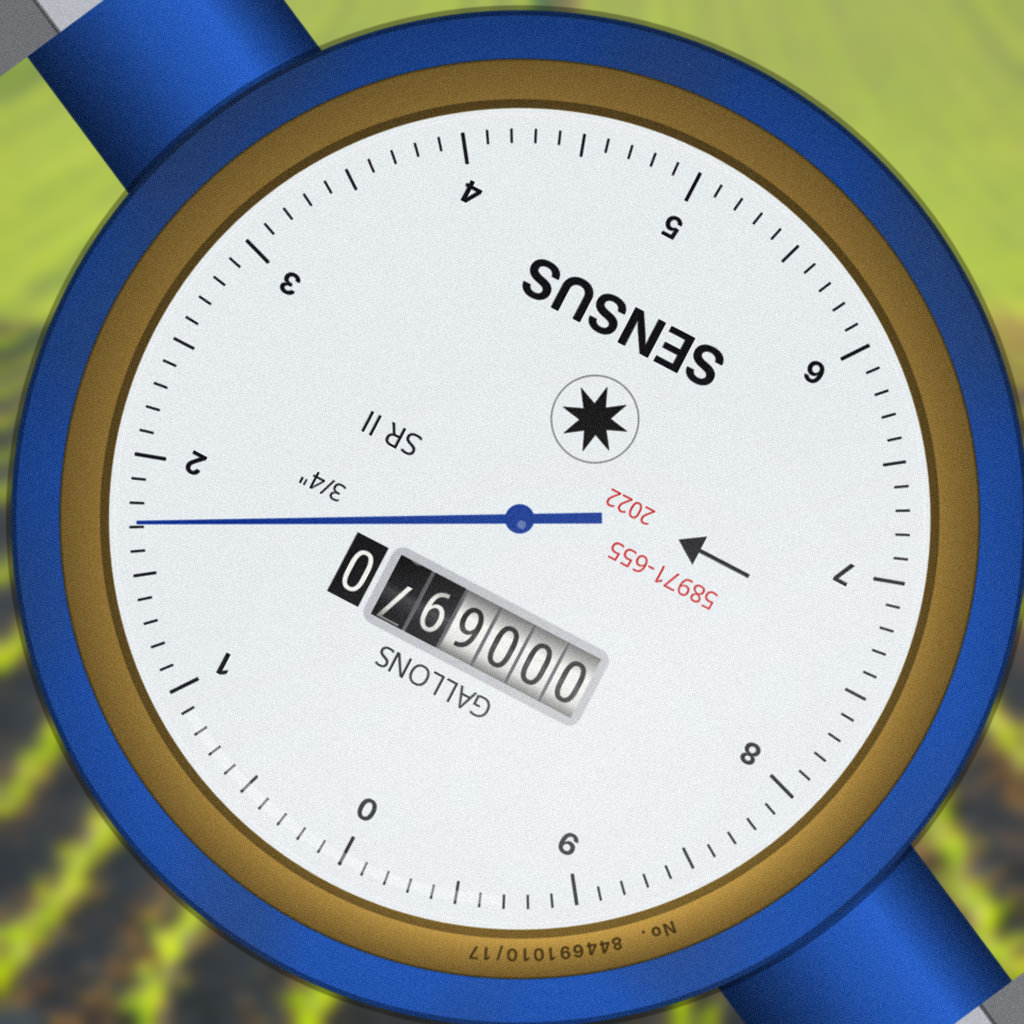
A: 6971.7gal
